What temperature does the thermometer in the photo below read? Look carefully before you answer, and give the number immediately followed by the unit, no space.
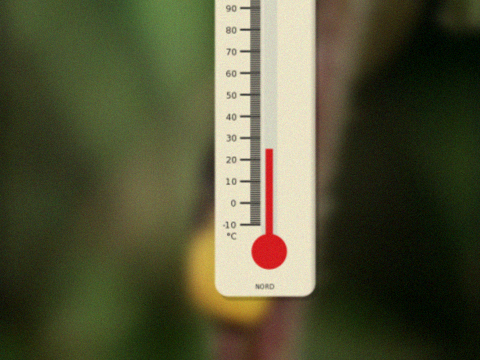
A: 25°C
